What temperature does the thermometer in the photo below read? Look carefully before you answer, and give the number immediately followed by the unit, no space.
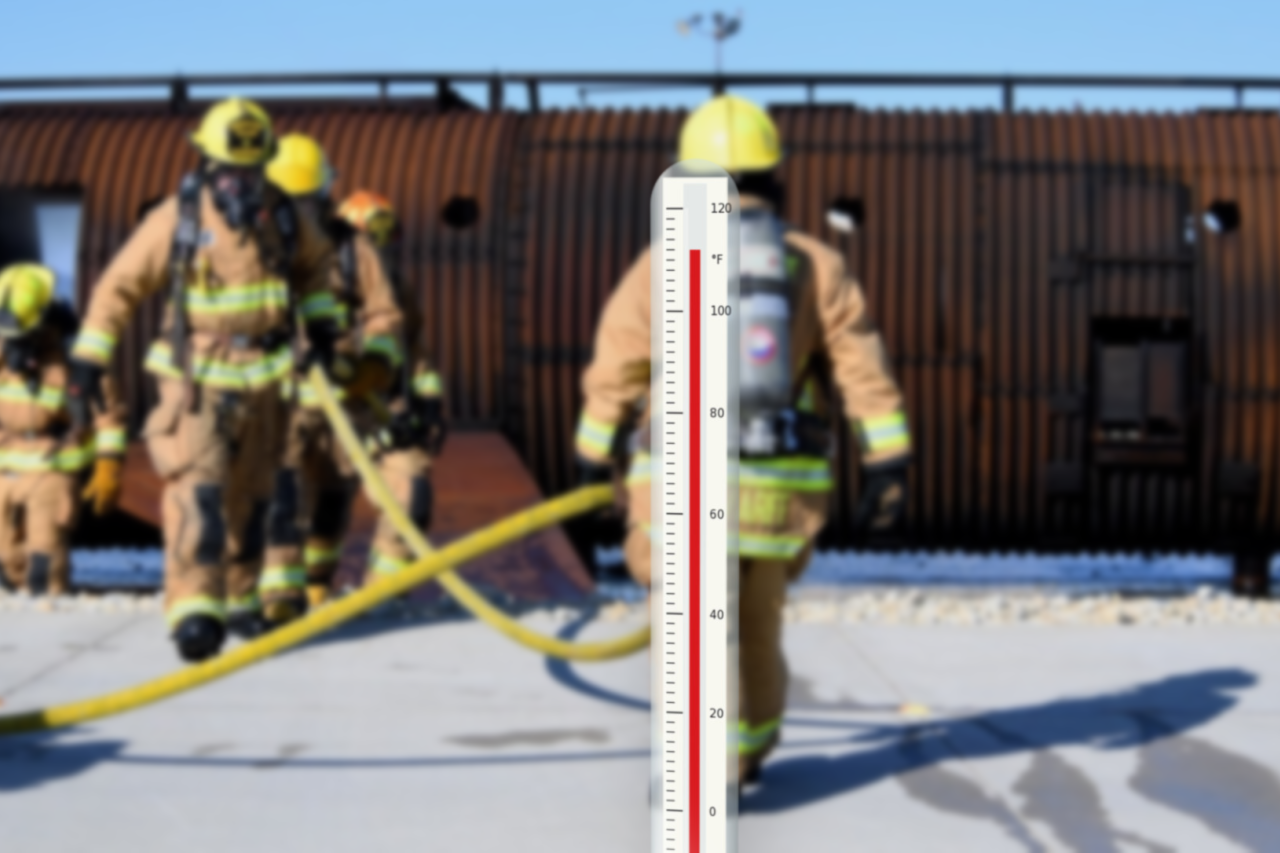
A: 112°F
